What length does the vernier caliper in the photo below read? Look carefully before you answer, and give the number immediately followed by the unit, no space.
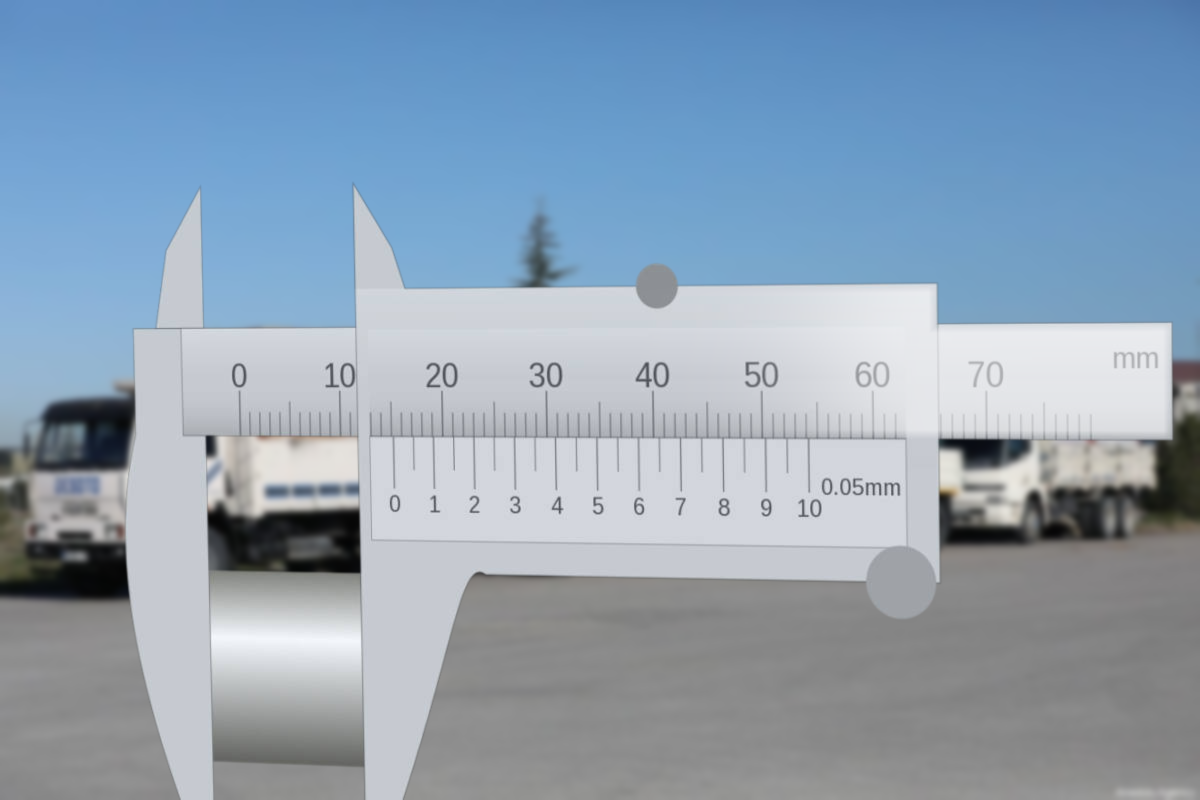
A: 15.2mm
